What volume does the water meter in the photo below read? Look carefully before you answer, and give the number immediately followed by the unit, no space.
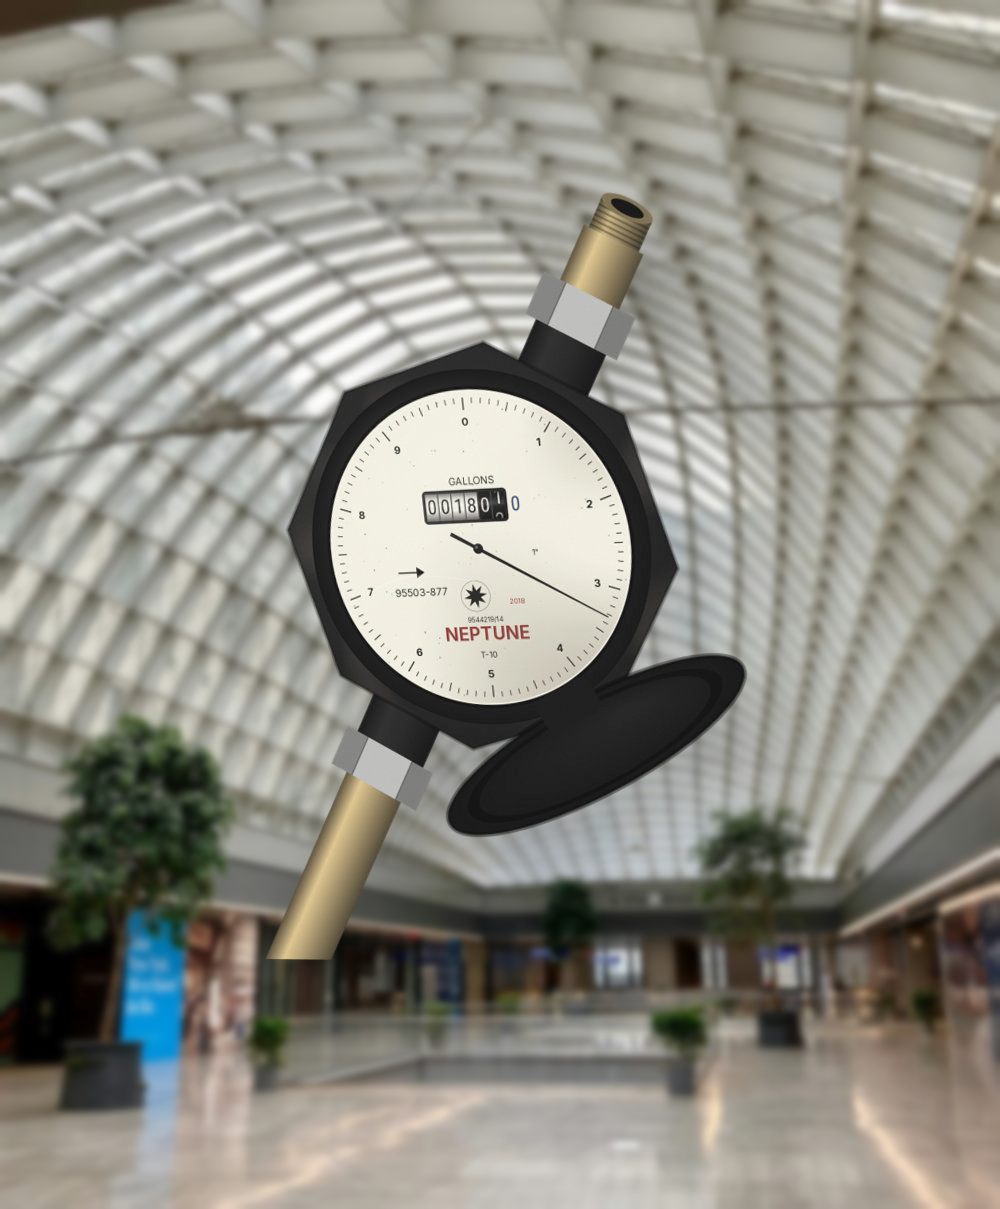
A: 18013.3gal
